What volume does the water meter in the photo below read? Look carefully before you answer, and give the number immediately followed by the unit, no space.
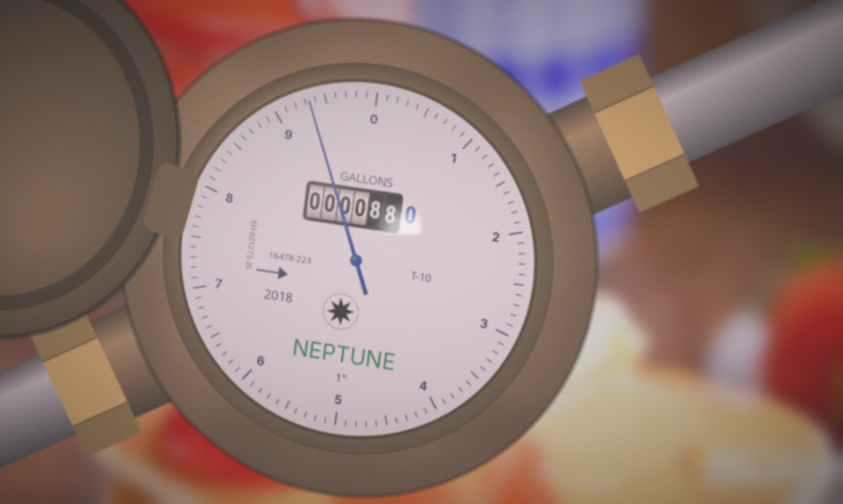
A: 879.3gal
